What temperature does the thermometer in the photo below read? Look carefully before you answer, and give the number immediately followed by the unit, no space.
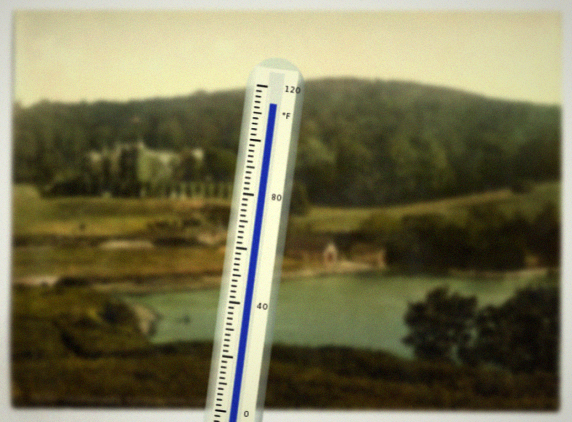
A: 114°F
